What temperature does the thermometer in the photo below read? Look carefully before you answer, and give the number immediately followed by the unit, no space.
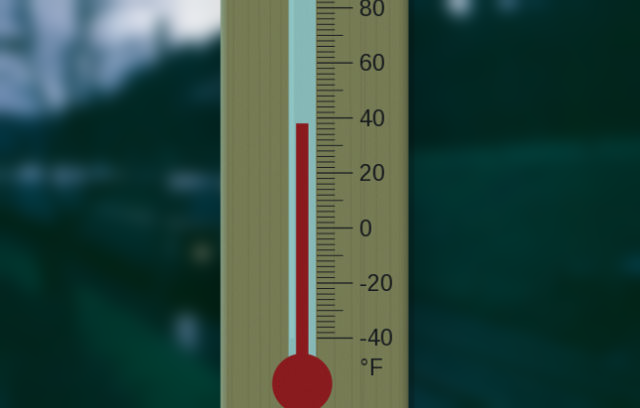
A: 38°F
